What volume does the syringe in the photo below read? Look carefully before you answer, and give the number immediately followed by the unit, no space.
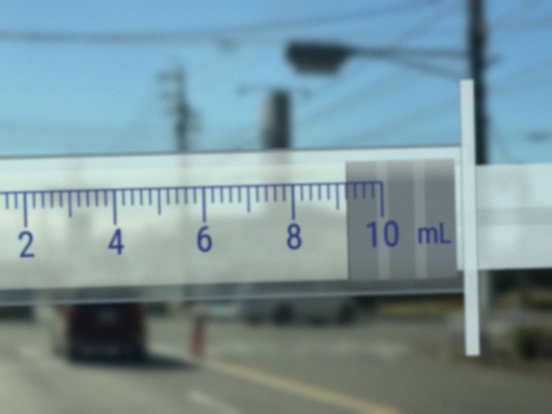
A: 9.2mL
